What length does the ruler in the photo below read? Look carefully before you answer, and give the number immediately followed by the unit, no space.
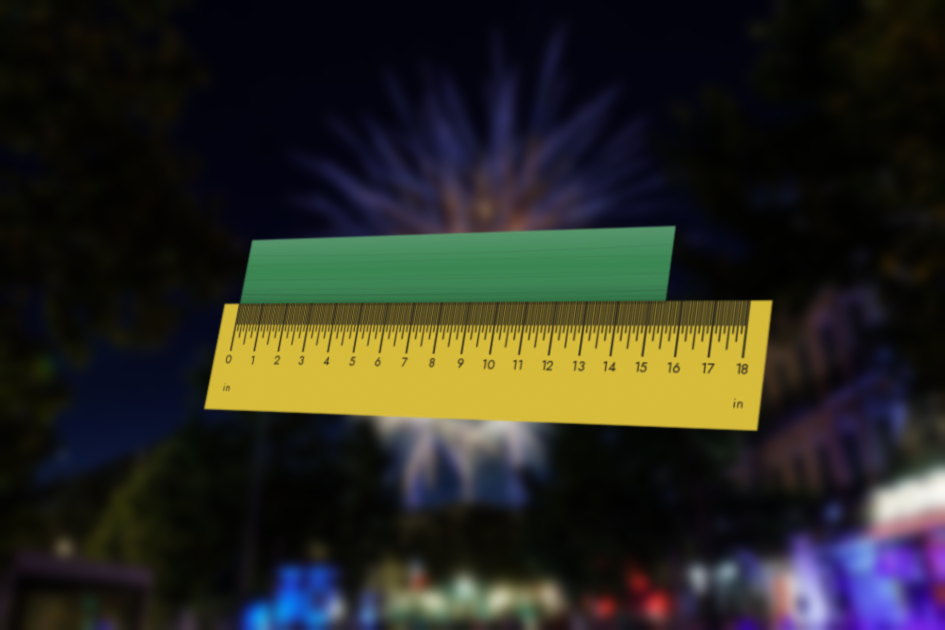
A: 15.5in
